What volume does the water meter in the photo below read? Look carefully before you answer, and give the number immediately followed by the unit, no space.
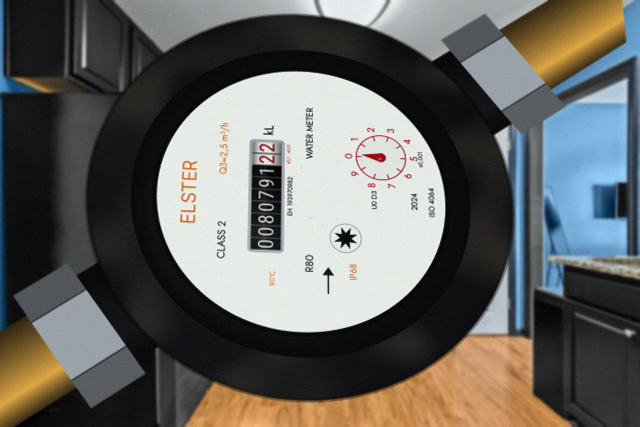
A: 80791.220kL
